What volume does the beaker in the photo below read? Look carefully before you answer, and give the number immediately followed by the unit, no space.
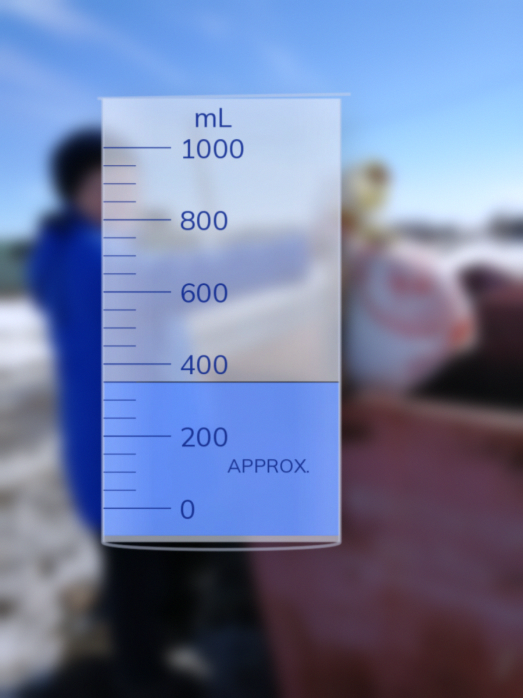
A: 350mL
